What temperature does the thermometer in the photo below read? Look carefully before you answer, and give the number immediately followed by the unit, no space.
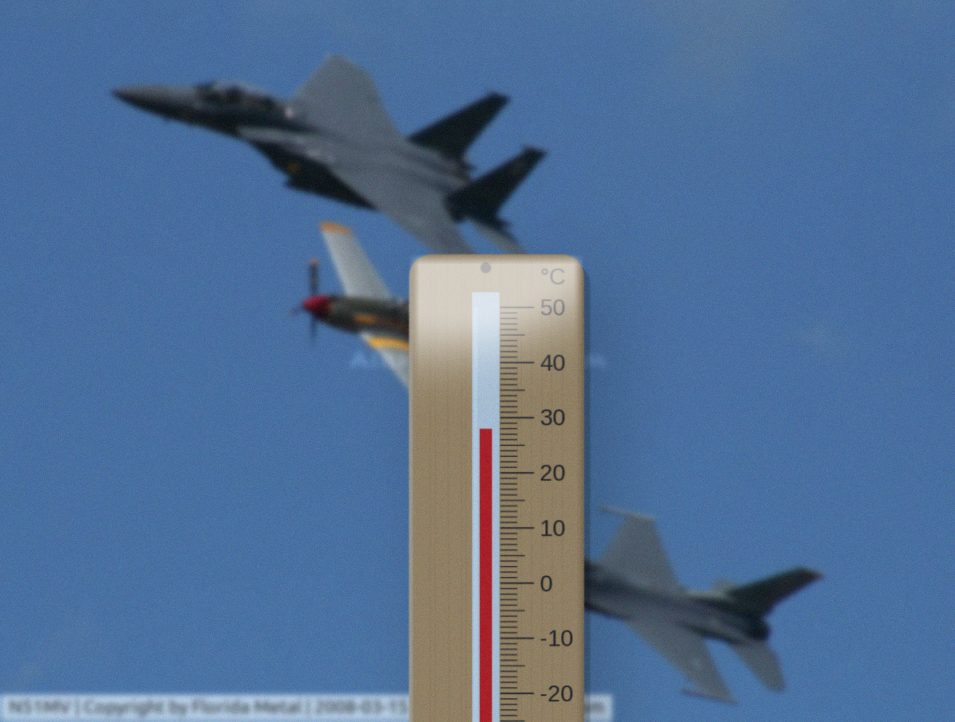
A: 28°C
